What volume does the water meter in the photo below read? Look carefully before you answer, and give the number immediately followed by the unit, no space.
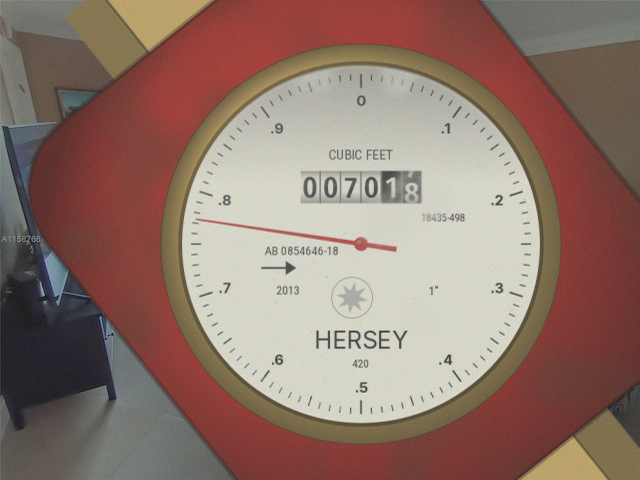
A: 7017.77ft³
